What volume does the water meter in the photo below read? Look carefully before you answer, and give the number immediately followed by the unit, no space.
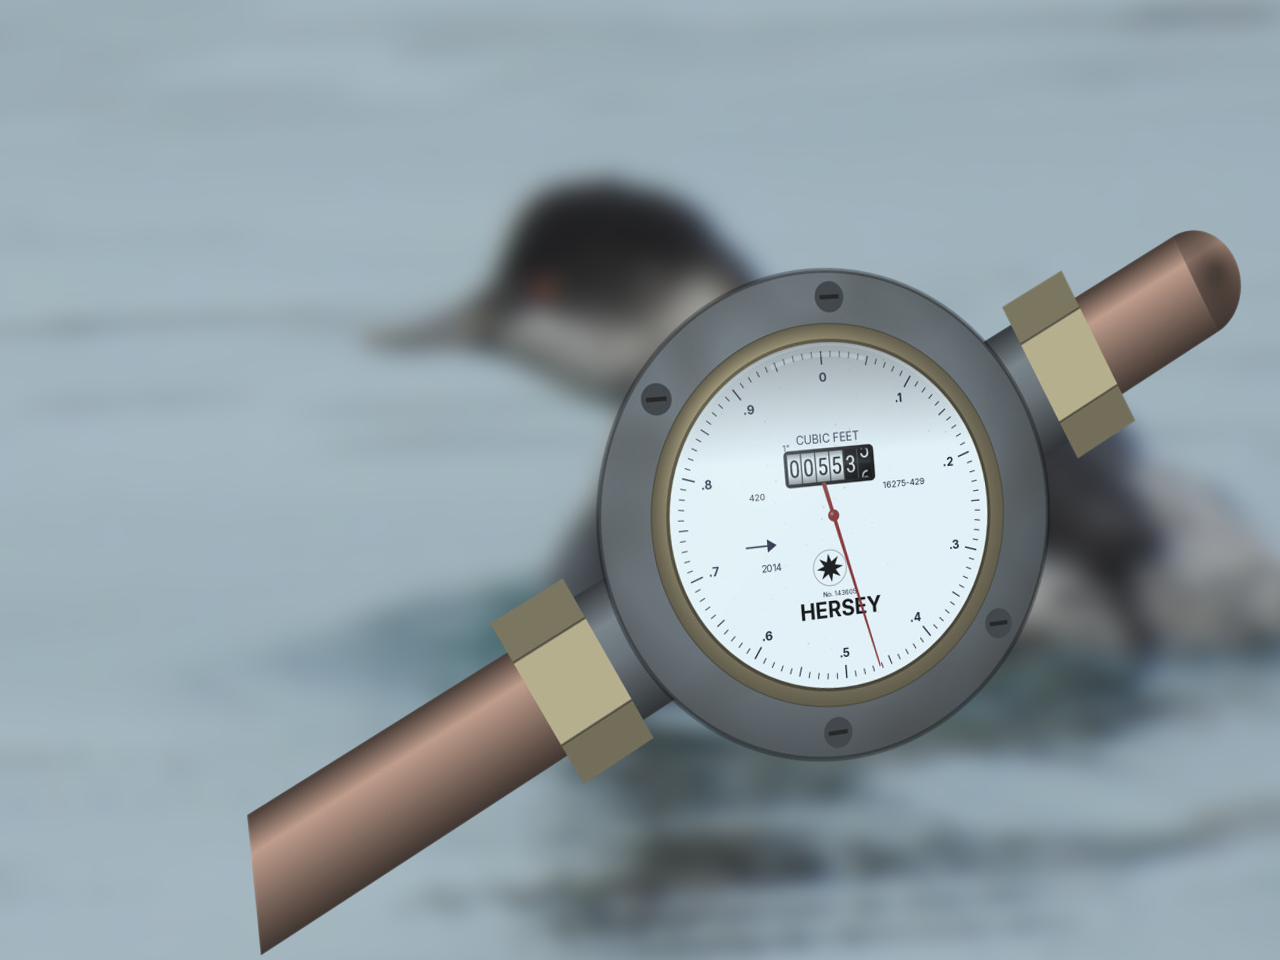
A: 5535.46ft³
